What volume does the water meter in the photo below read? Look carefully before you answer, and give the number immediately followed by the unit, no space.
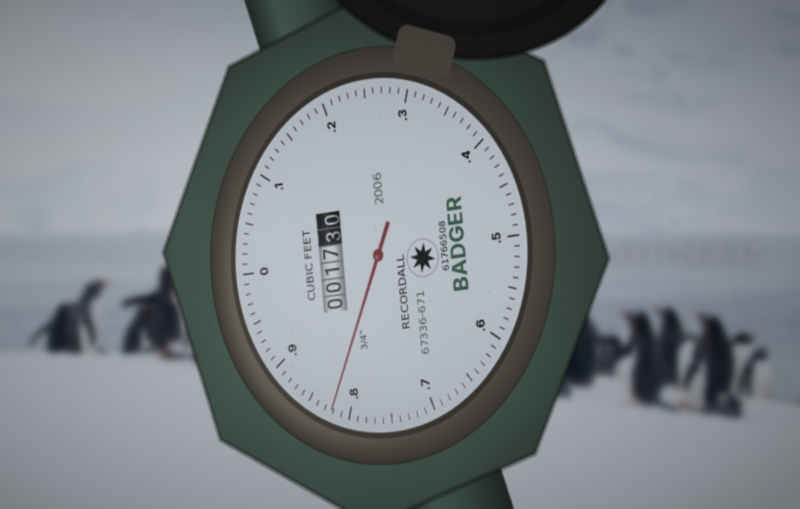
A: 1729.82ft³
